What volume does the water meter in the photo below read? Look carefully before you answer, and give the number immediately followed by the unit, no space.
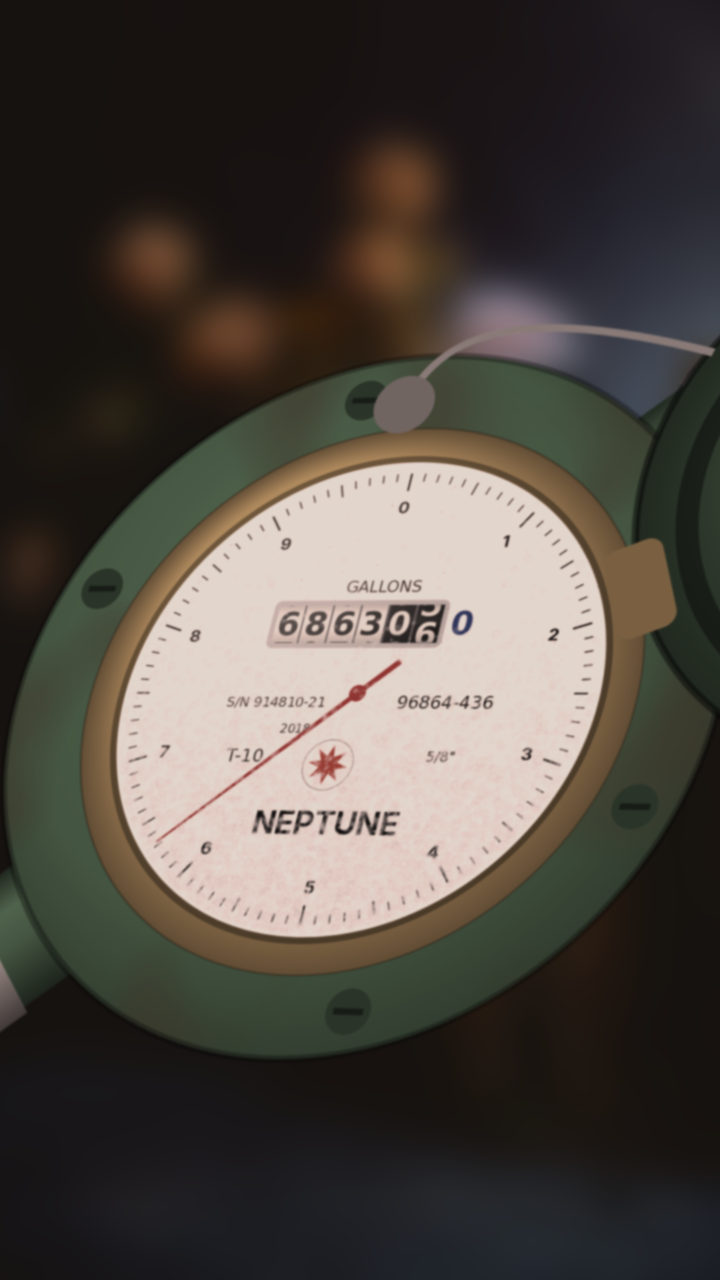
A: 6863056.3gal
